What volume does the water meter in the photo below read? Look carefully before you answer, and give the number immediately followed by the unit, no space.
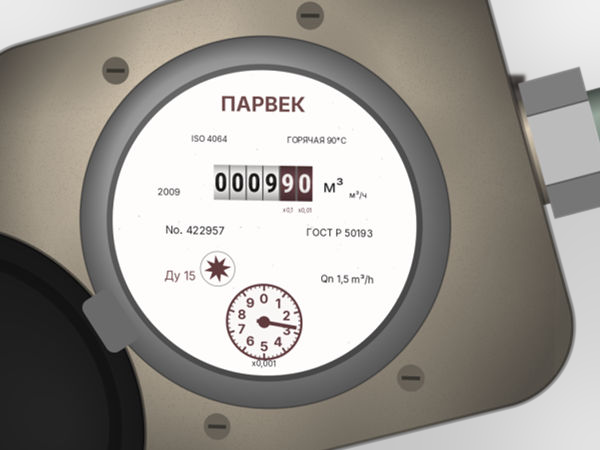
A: 9.902m³
